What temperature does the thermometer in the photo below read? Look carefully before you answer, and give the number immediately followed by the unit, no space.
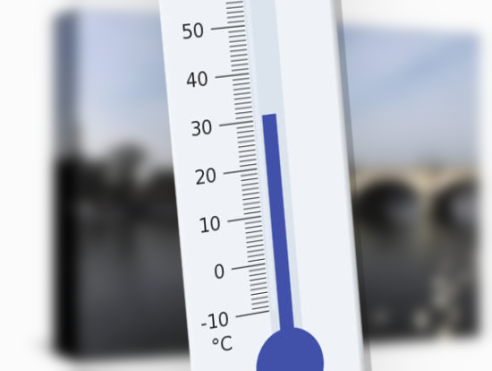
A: 31°C
